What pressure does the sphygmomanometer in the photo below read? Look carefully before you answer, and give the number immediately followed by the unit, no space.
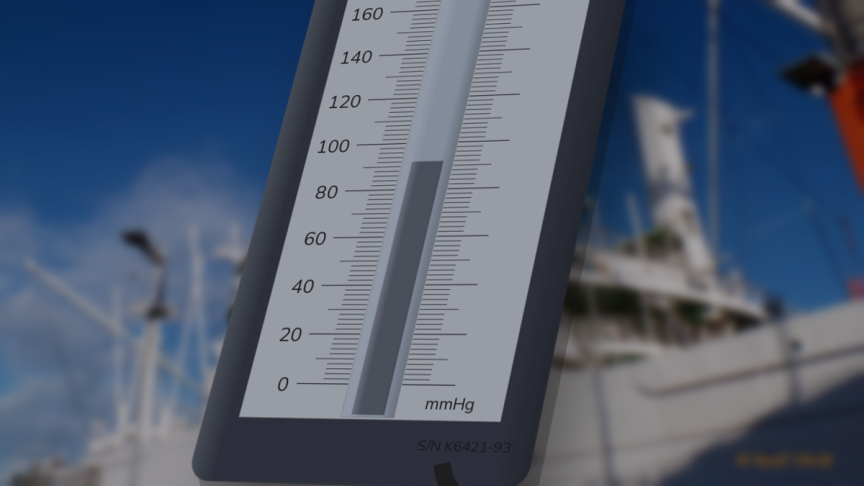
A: 92mmHg
